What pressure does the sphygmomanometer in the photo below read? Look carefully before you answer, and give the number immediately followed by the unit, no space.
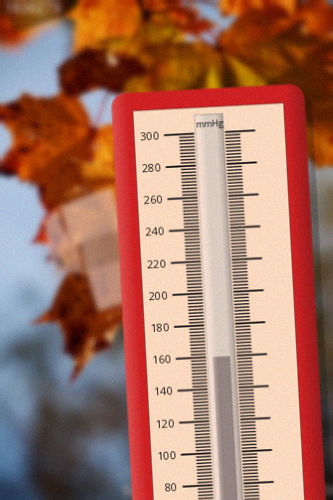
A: 160mmHg
